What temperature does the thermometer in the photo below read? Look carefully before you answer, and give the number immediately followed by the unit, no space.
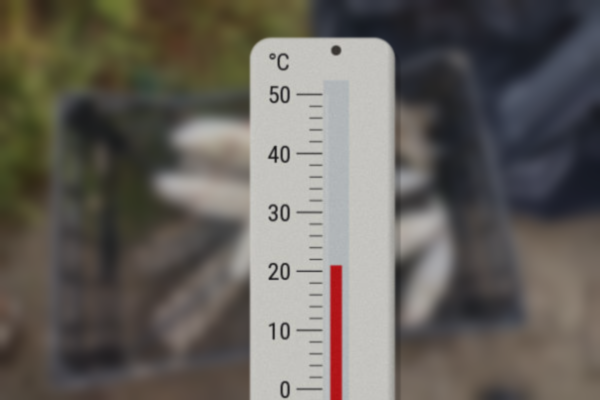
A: 21°C
